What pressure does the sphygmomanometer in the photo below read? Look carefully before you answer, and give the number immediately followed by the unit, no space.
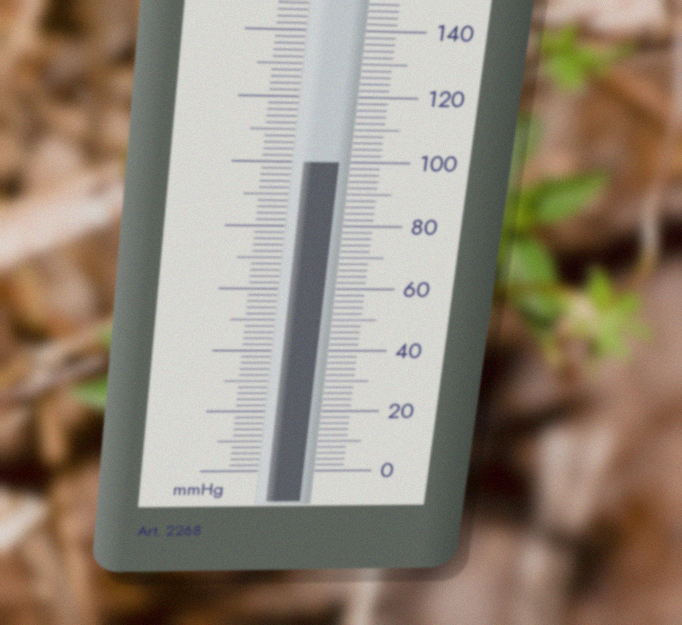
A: 100mmHg
